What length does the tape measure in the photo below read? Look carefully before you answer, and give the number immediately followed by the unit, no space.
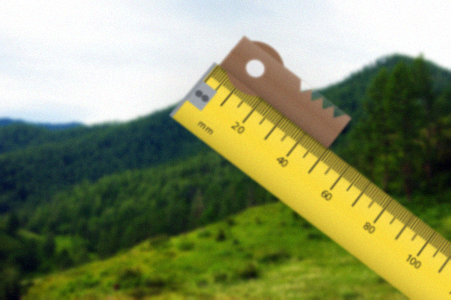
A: 50mm
